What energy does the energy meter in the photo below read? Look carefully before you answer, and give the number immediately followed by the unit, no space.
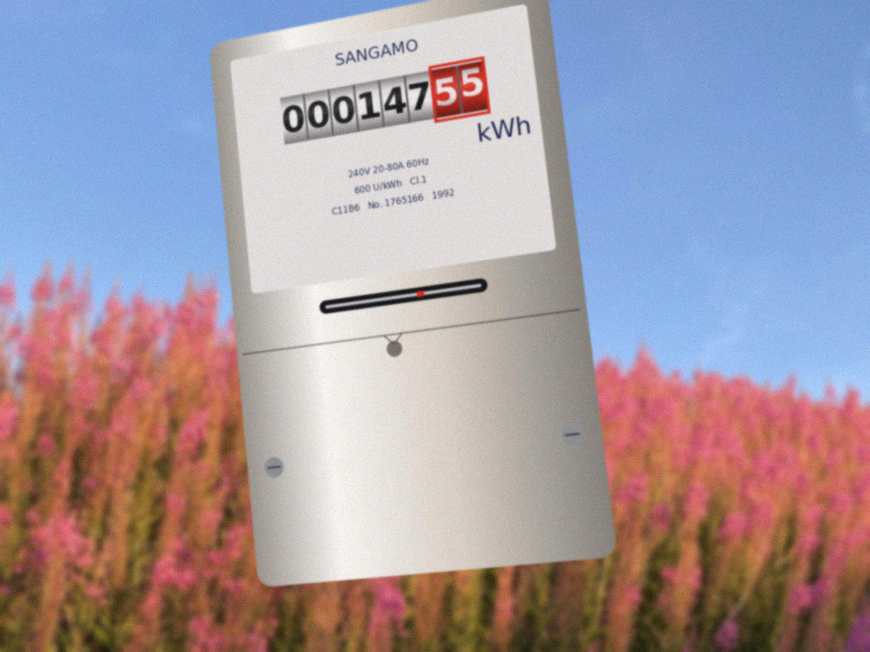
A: 147.55kWh
